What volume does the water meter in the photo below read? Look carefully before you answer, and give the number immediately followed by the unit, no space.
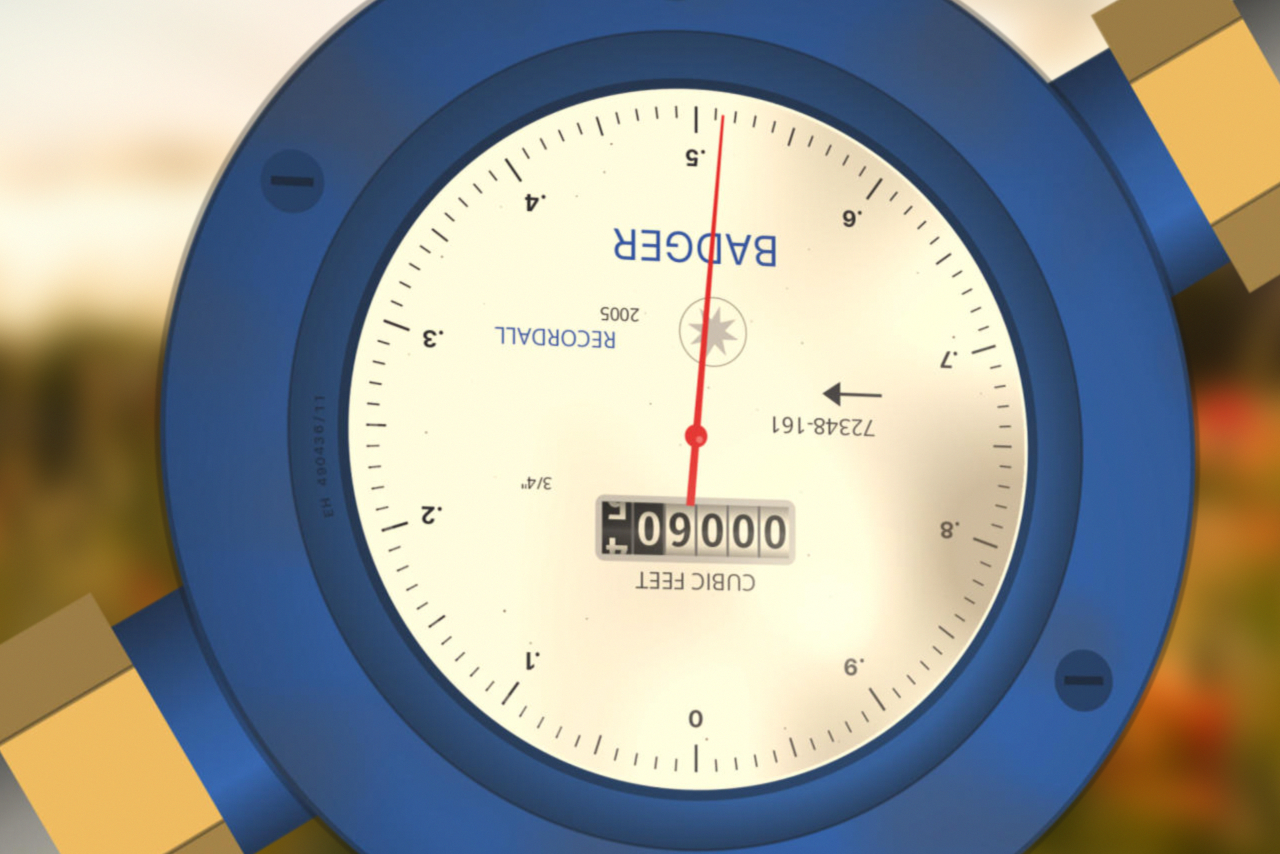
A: 604.51ft³
